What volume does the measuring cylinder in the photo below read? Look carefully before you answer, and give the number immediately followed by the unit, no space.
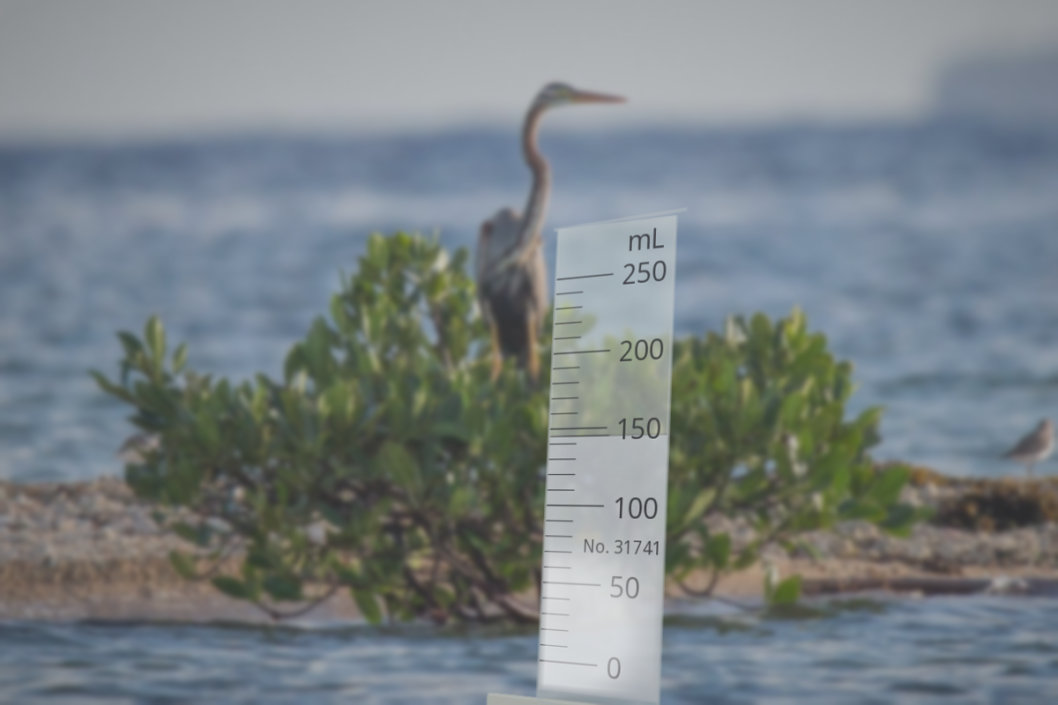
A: 145mL
